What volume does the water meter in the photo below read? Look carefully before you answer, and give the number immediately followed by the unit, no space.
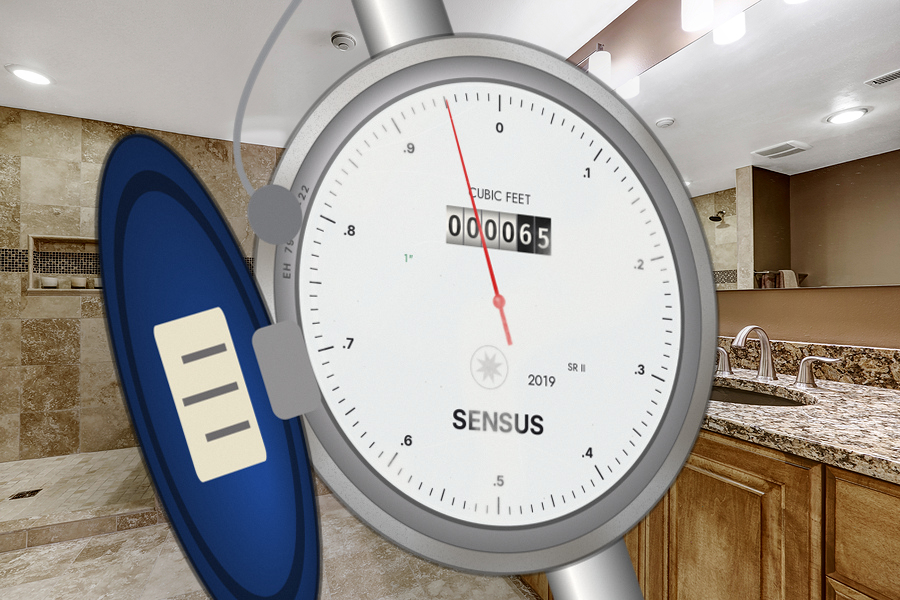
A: 64.95ft³
